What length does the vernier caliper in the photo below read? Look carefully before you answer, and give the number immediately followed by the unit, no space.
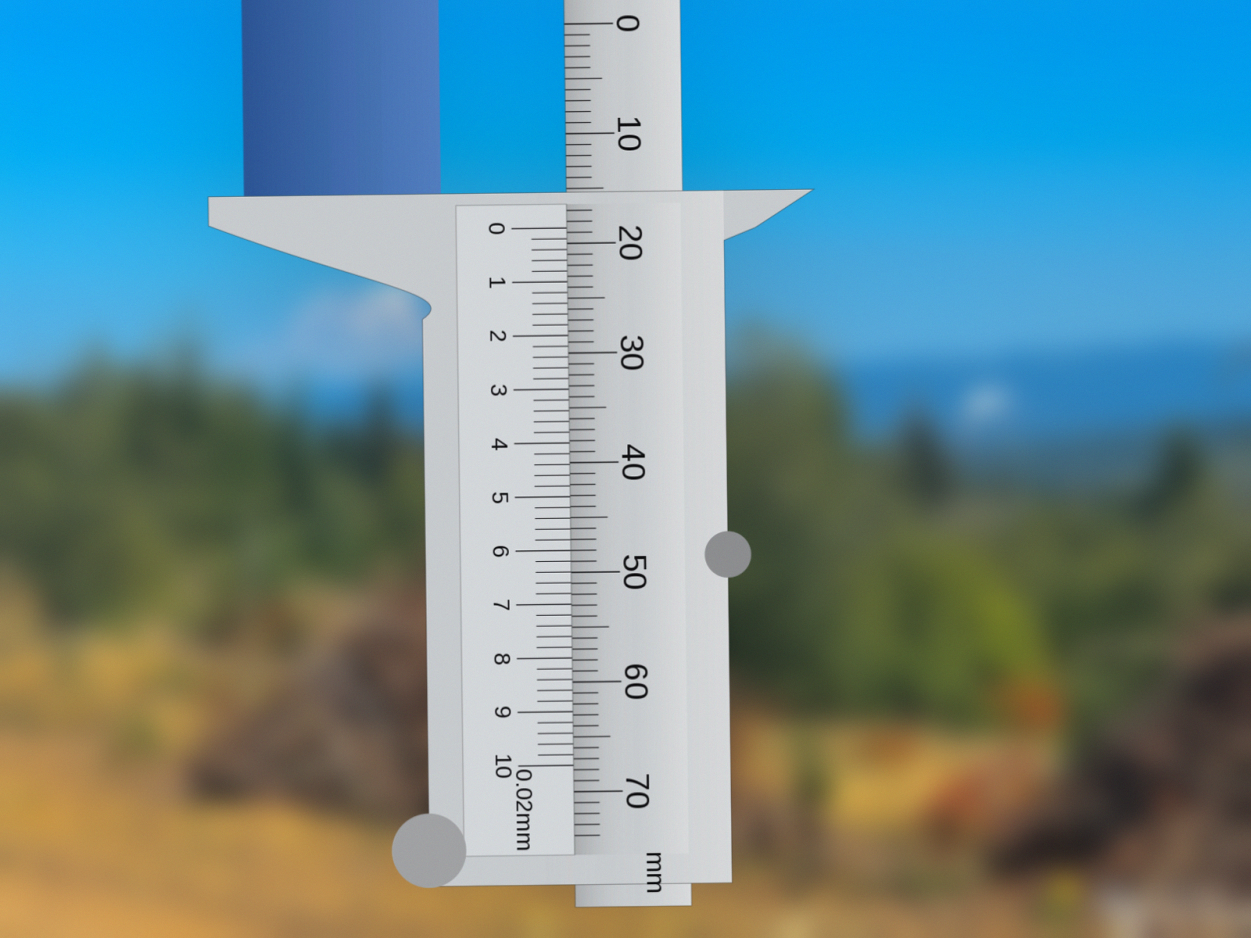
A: 18.6mm
